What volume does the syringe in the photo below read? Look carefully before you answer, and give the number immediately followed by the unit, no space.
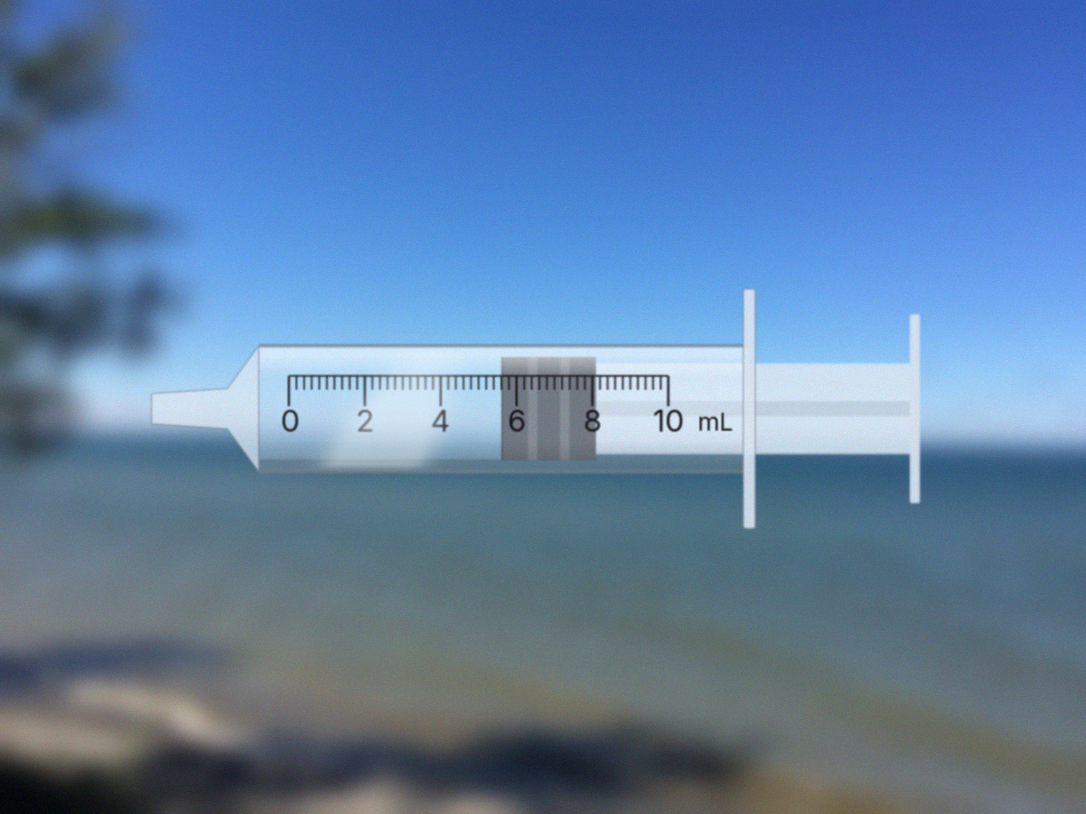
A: 5.6mL
